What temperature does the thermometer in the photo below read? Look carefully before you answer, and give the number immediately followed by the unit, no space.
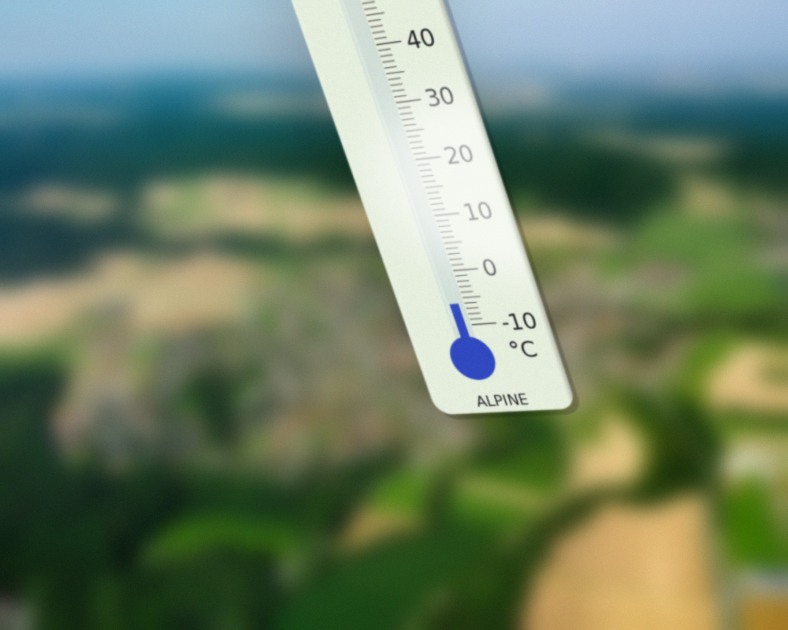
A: -6°C
